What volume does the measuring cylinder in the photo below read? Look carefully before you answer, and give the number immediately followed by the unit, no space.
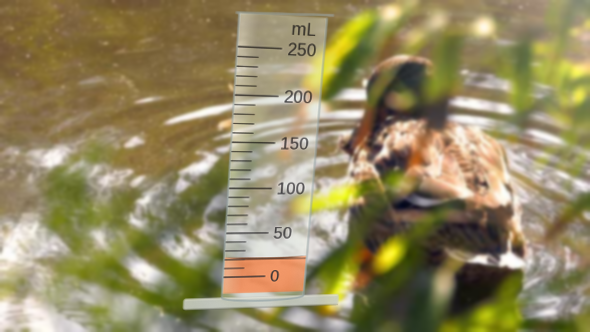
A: 20mL
